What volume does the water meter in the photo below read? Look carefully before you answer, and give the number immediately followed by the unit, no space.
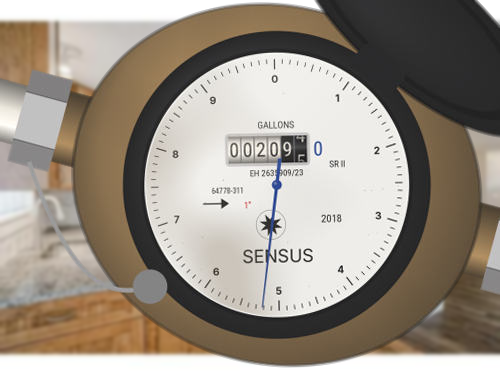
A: 20945.2gal
